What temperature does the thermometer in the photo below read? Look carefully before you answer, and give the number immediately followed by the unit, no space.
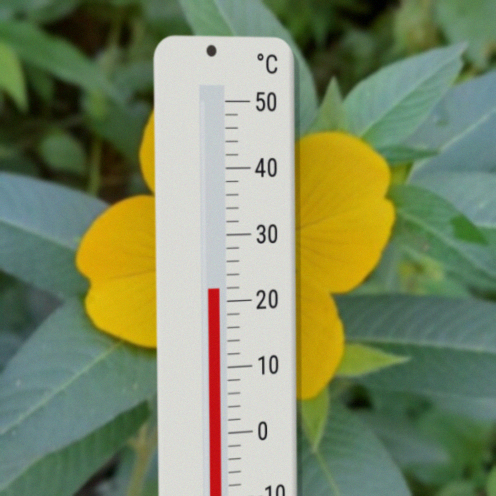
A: 22°C
